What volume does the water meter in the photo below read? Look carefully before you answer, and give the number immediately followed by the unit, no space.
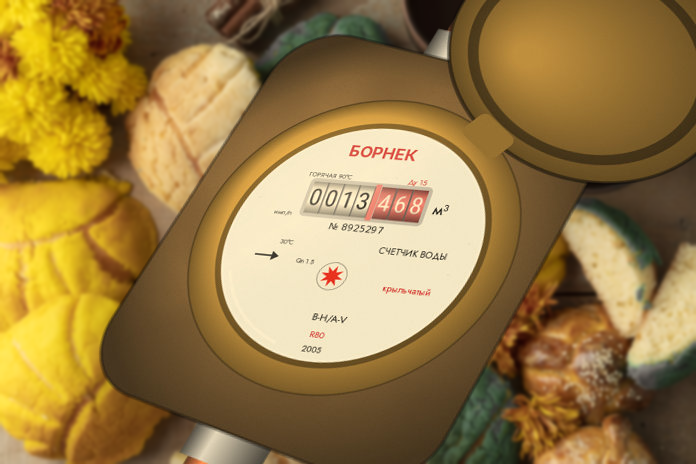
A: 13.468m³
